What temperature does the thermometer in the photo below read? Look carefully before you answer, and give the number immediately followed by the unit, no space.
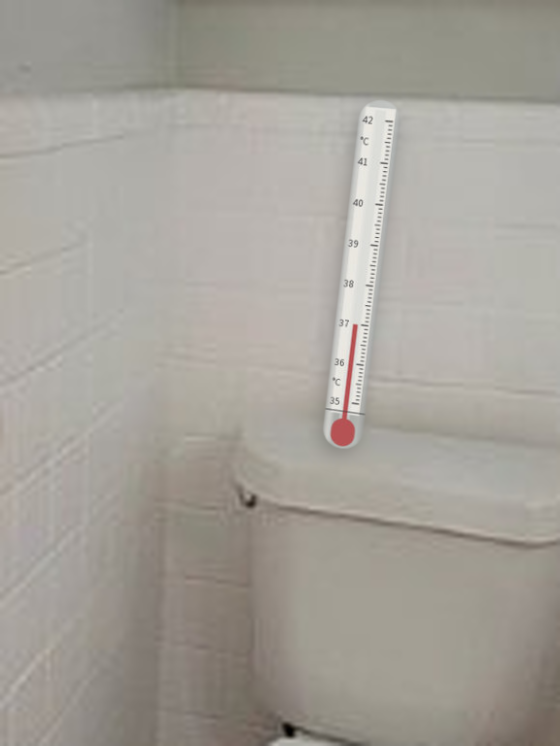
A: 37°C
